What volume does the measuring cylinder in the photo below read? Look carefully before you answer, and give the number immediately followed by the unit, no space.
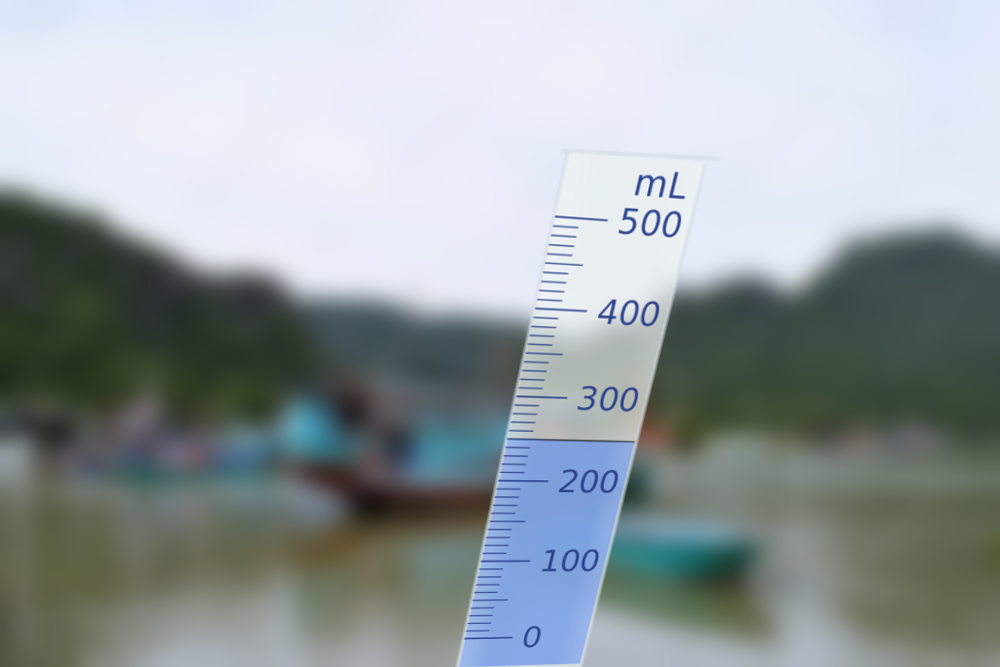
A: 250mL
